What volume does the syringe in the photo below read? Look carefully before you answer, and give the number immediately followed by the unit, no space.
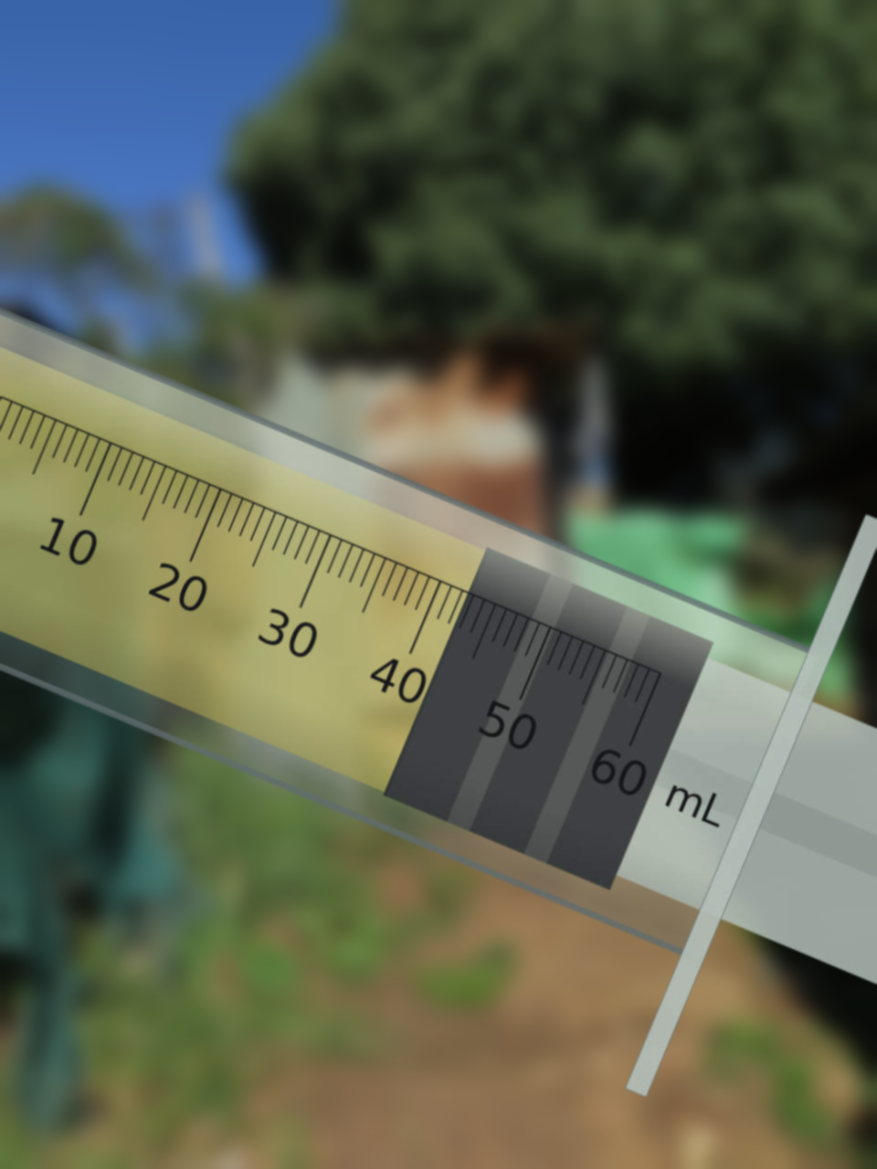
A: 42.5mL
